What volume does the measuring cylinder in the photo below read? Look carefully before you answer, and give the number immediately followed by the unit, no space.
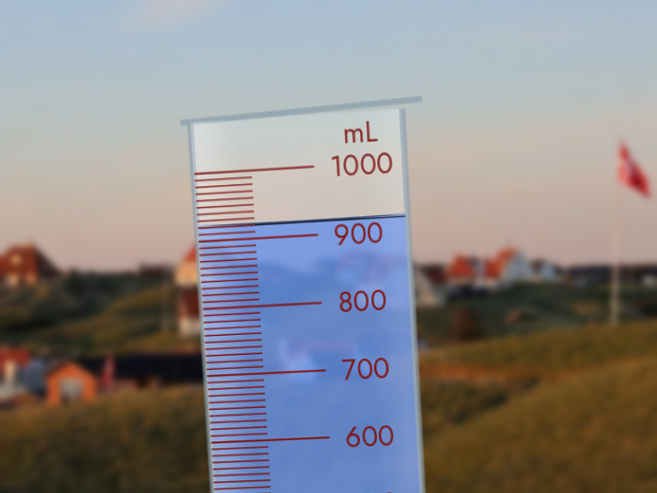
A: 920mL
